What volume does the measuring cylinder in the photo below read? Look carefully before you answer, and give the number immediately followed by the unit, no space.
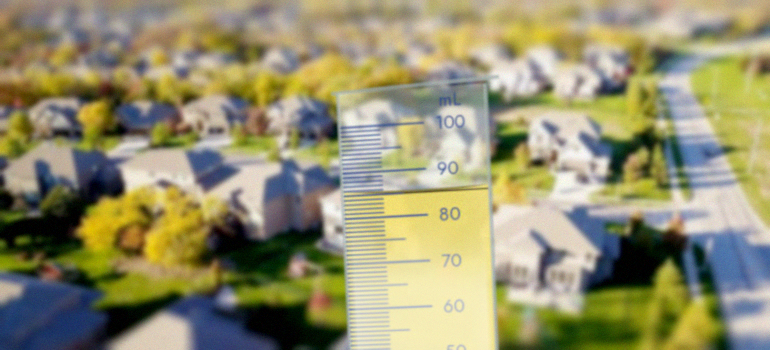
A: 85mL
